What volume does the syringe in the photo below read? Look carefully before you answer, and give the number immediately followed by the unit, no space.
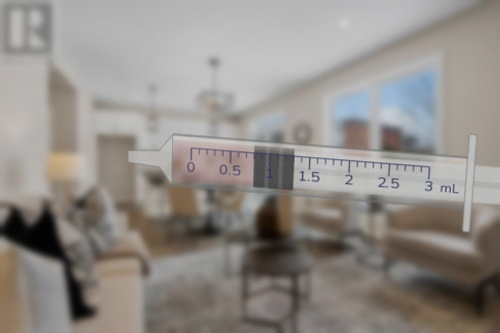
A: 0.8mL
